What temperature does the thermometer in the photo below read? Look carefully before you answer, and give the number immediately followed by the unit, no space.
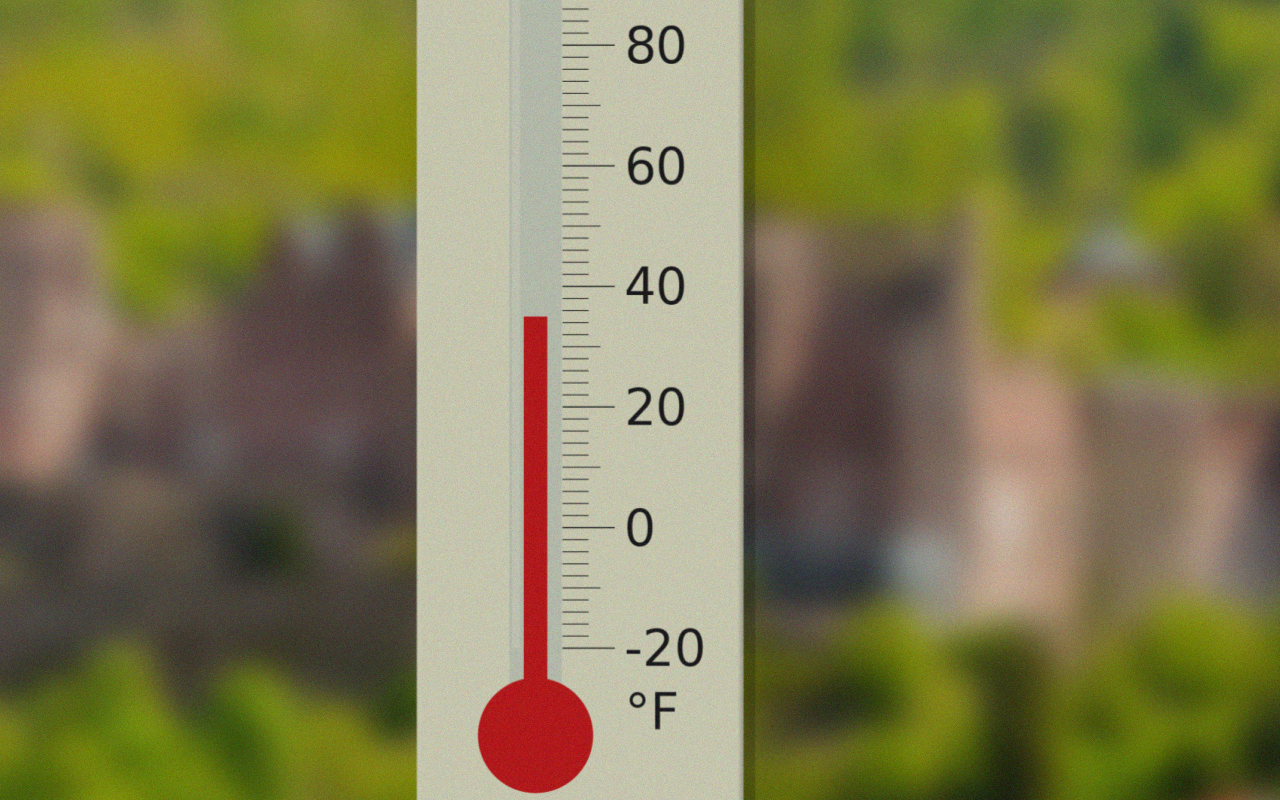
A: 35°F
